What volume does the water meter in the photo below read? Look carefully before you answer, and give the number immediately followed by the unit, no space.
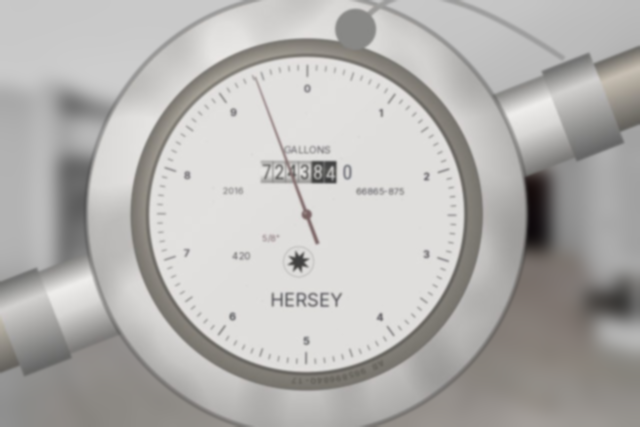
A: 7243839.4gal
